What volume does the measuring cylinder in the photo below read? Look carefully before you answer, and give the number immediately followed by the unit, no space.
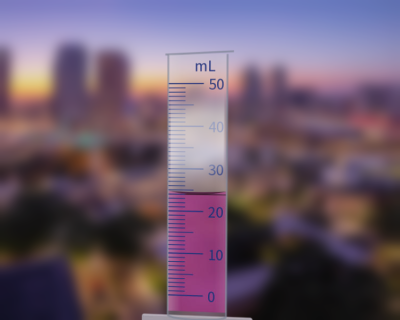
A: 24mL
